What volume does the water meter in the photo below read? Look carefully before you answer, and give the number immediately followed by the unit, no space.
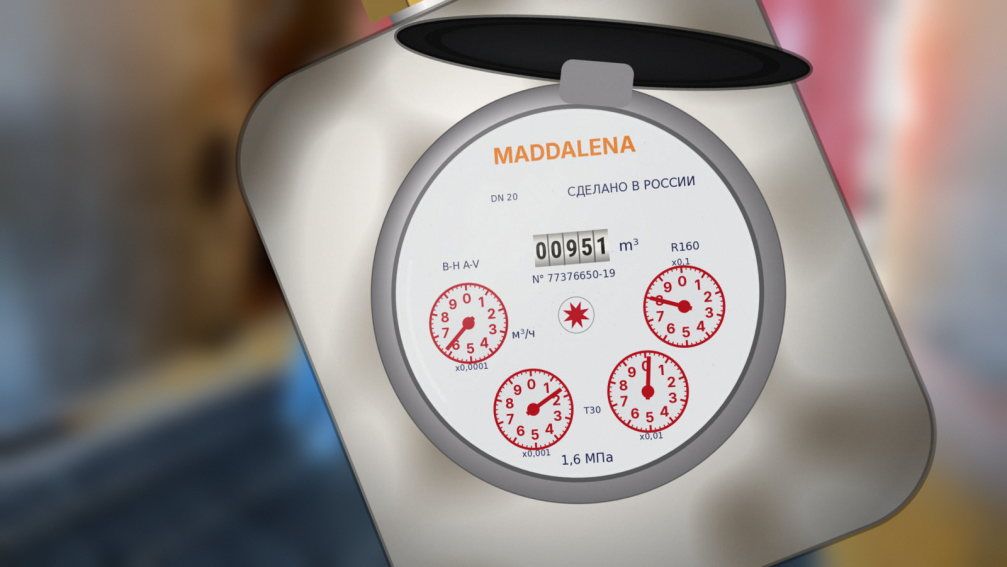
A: 951.8016m³
